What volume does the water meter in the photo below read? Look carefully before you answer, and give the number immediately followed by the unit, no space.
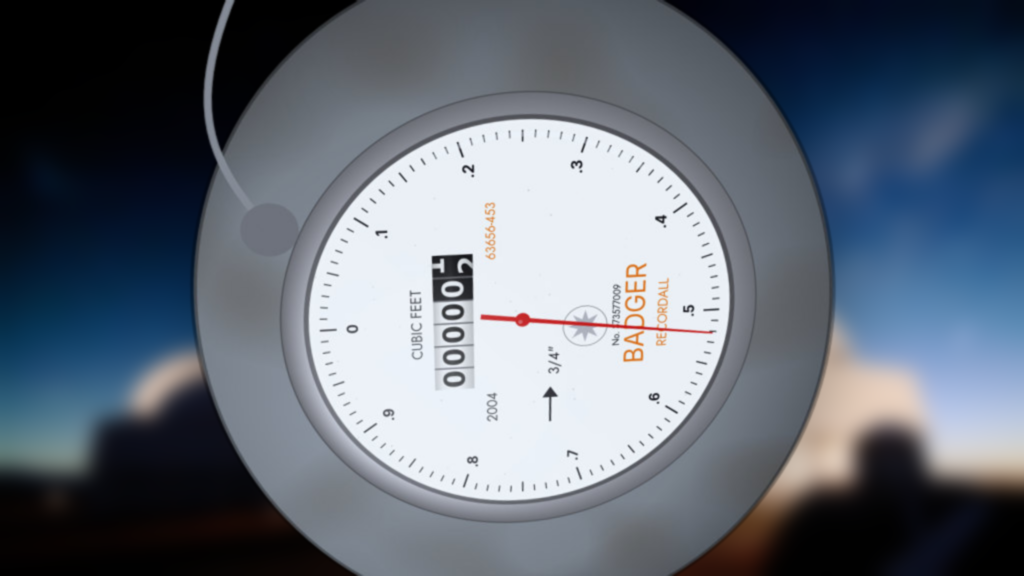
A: 1.52ft³
